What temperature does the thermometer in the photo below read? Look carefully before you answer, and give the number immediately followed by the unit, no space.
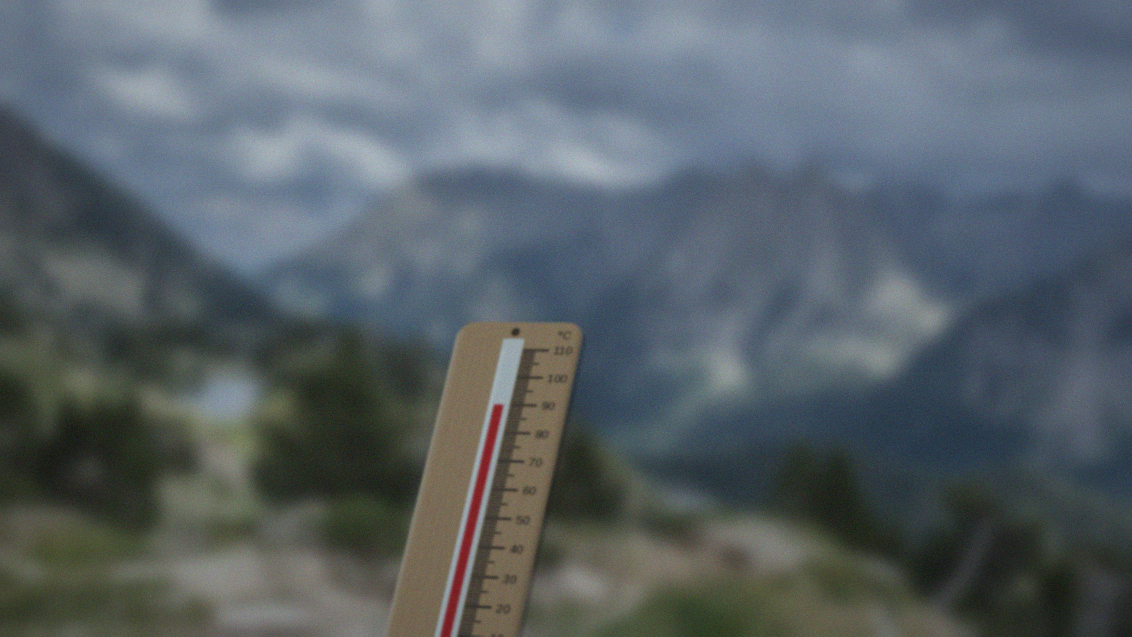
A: 90°C
